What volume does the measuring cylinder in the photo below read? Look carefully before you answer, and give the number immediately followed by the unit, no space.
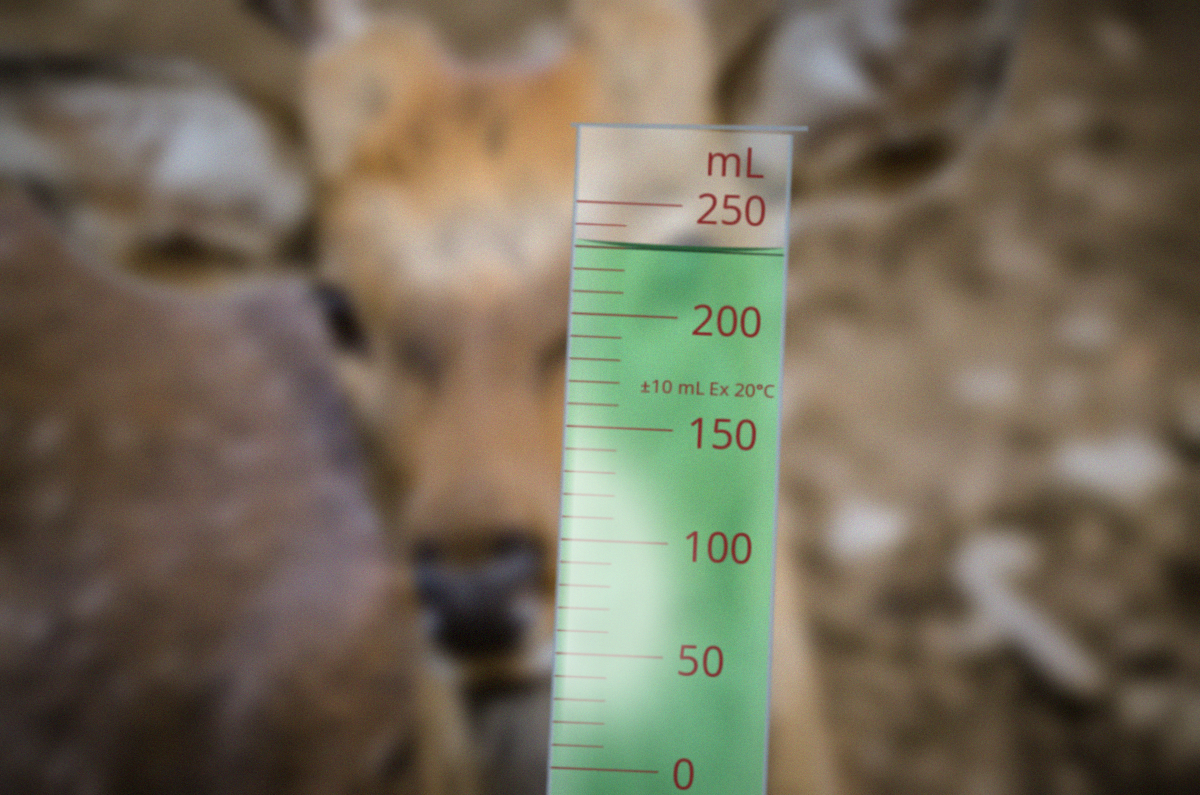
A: 230mL
